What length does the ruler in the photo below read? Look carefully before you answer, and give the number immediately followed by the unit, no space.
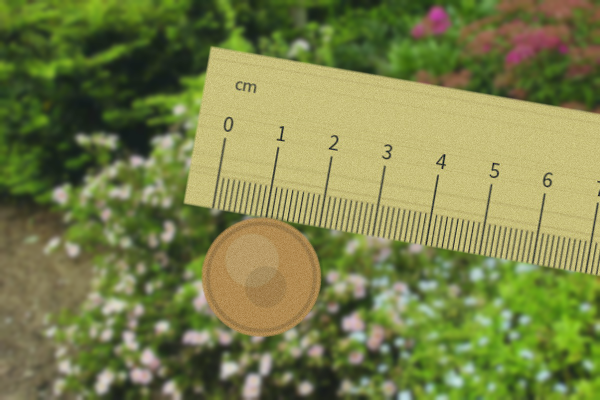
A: 2.2cm
